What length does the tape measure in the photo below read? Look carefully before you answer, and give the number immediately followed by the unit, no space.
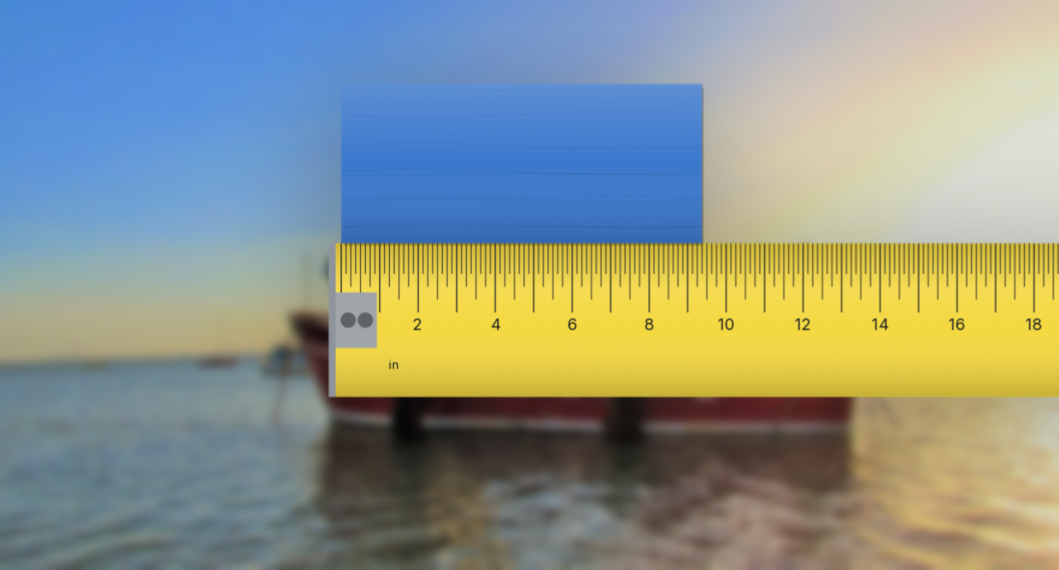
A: 9.375in
